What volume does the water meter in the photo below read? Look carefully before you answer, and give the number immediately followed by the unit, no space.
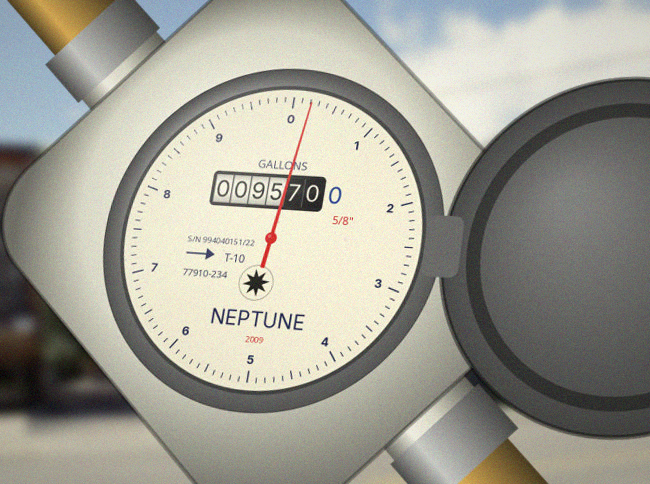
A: 95700.2gal
